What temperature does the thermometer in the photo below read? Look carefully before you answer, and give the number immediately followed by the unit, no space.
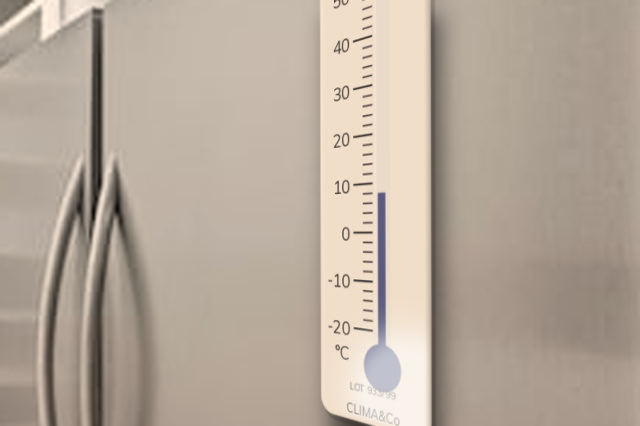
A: 8°C
